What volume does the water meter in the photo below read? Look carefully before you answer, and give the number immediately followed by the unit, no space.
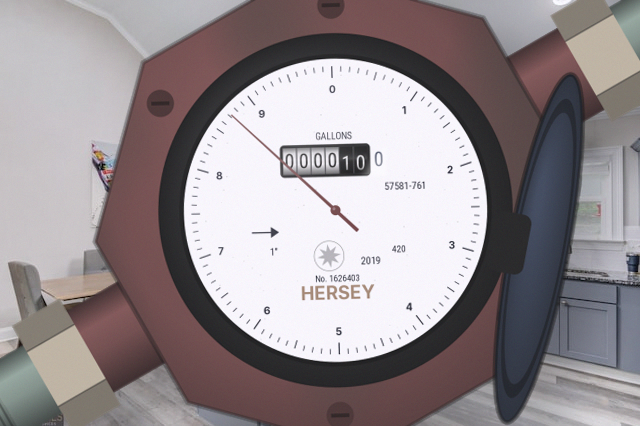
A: 98.7gal
